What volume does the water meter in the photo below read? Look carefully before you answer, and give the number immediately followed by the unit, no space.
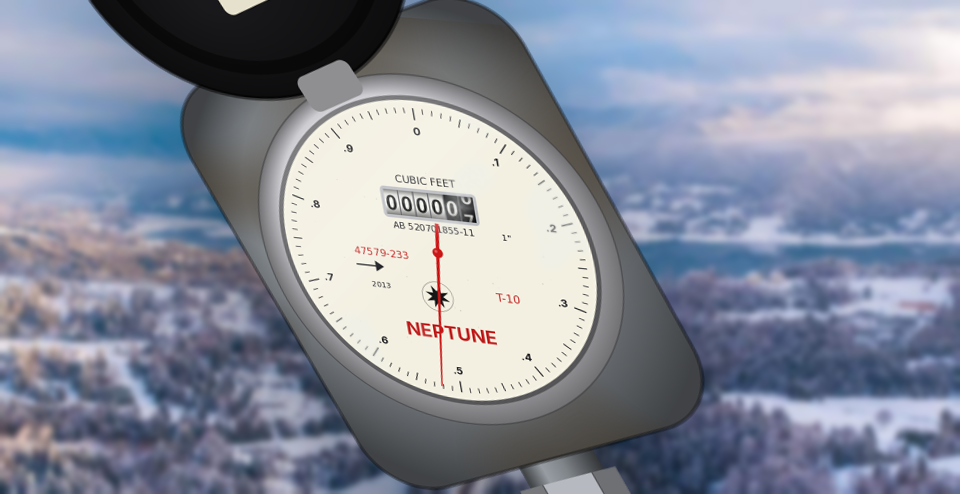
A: 6.52ft³
